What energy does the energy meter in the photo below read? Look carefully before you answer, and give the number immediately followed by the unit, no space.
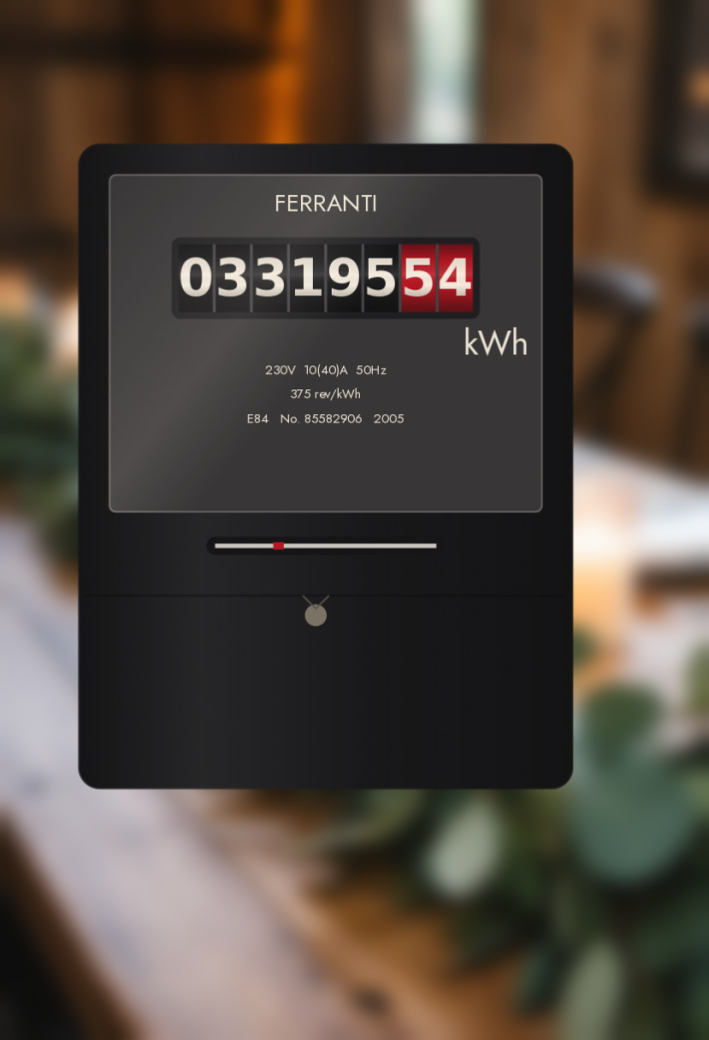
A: 33195.54kWh
